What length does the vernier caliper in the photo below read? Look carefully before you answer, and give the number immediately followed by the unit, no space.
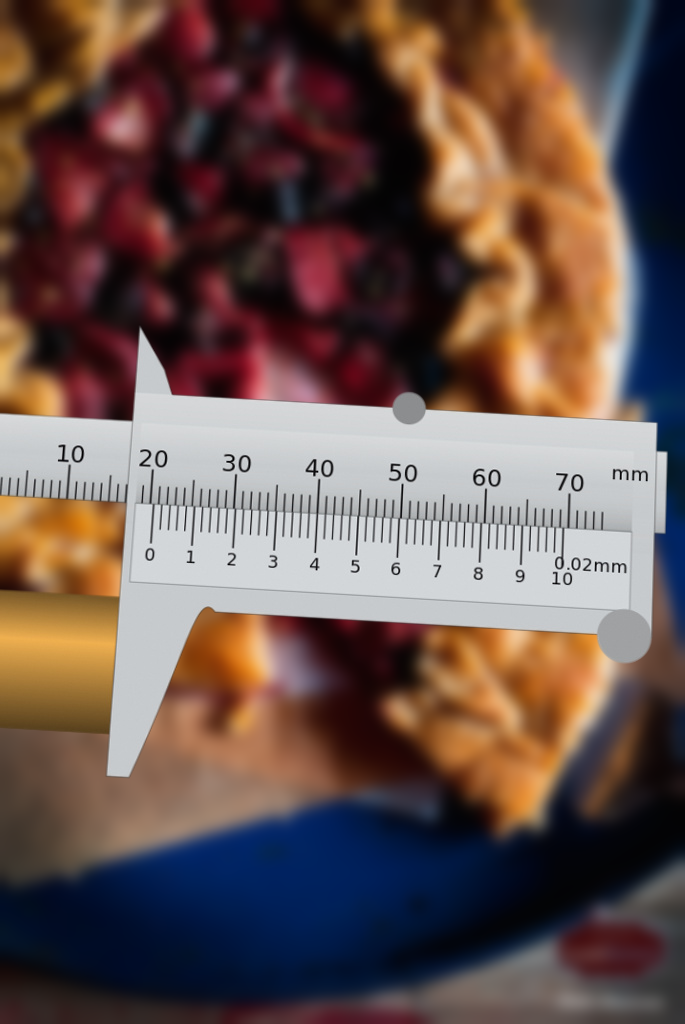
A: 20.4mm
